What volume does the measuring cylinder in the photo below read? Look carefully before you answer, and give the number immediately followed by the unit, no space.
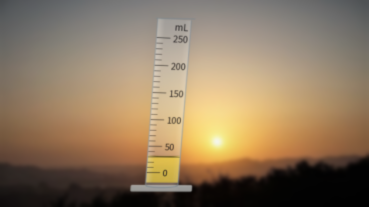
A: 30mL
